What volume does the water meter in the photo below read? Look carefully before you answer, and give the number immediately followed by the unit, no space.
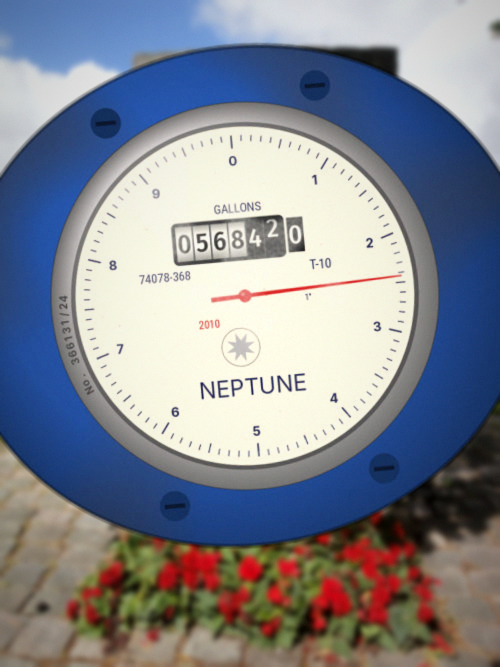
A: 568422.4gal
